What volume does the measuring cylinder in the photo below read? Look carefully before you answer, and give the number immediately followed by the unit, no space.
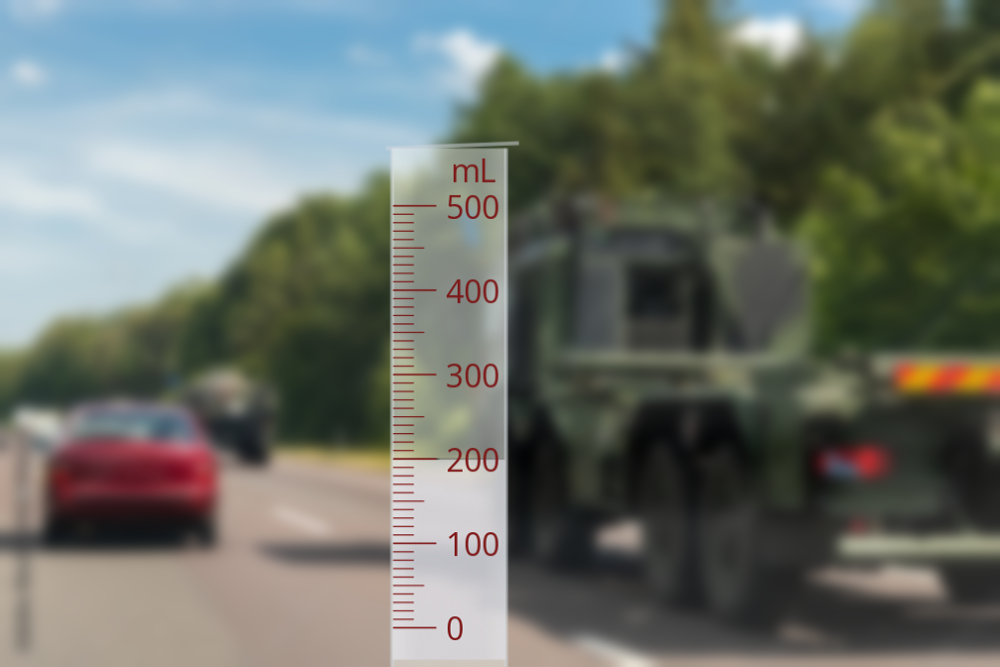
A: 200mL
